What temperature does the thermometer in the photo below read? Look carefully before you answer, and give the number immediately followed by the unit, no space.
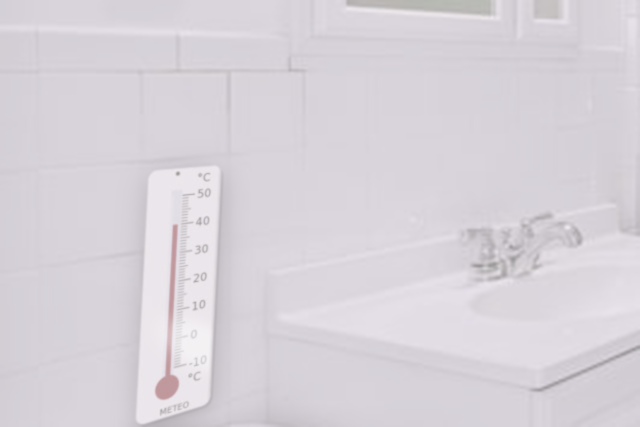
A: 40°C
